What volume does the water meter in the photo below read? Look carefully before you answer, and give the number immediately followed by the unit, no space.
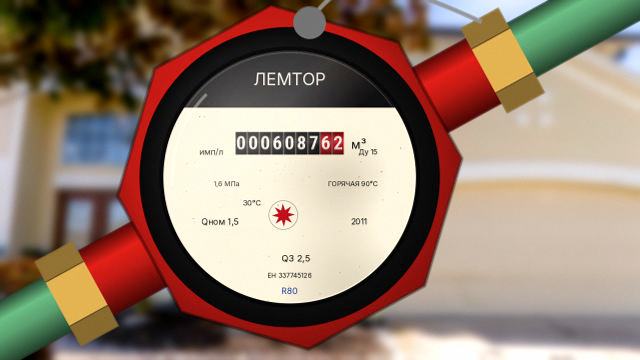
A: 6087.62m³
